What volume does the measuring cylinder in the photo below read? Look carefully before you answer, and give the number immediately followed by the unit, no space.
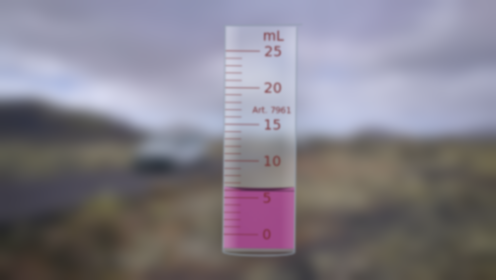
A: 6mL
